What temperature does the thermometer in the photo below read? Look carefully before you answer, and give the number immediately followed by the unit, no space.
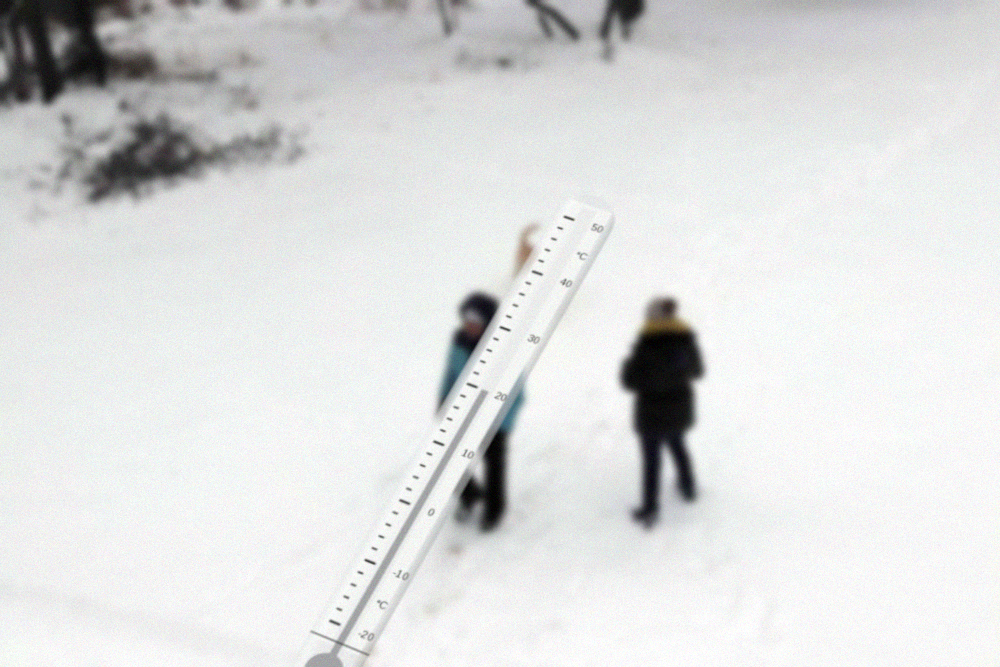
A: 20°C
